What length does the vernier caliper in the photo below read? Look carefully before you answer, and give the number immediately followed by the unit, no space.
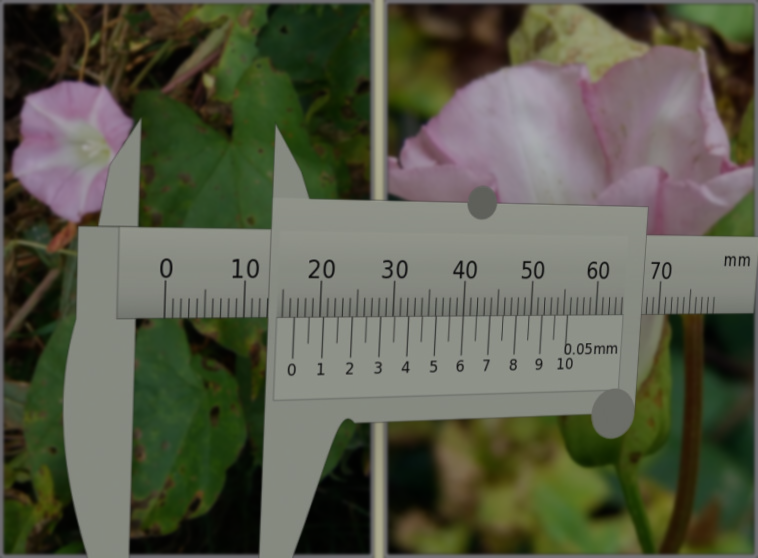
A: 16.6mm
